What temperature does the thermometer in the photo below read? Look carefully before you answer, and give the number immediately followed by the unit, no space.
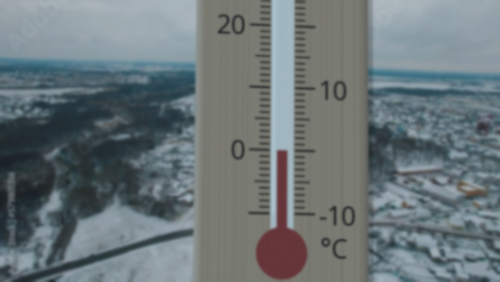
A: 0°C
